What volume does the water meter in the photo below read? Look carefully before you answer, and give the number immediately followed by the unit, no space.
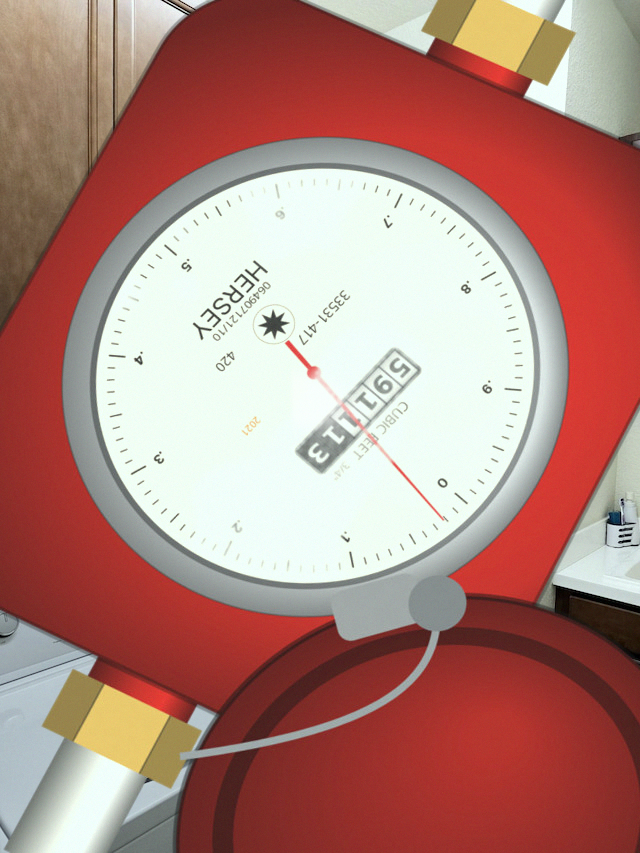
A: 591113.02ft³
